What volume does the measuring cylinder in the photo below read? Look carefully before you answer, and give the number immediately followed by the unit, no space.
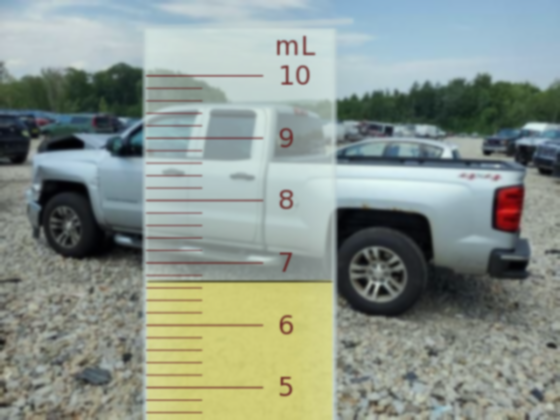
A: 6.7mL
